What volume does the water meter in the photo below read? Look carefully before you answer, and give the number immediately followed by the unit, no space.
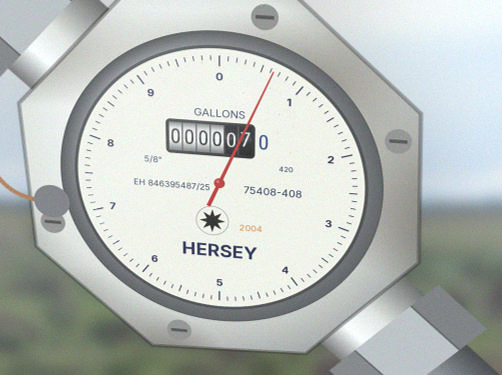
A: 70.6gal
